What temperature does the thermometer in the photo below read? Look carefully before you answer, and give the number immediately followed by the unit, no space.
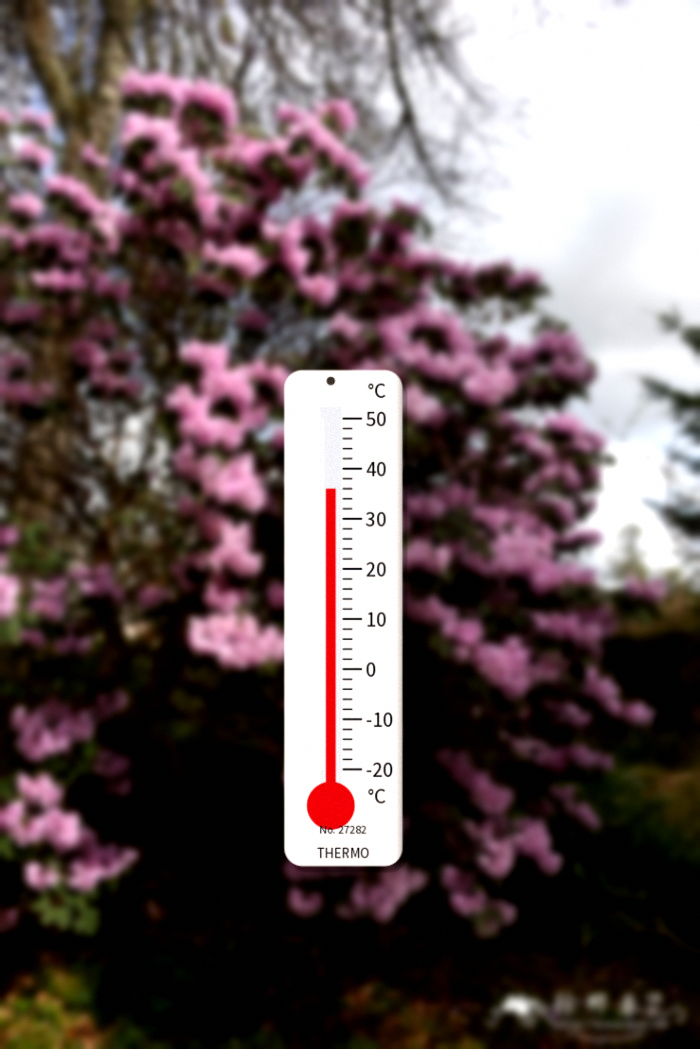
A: 36°C
